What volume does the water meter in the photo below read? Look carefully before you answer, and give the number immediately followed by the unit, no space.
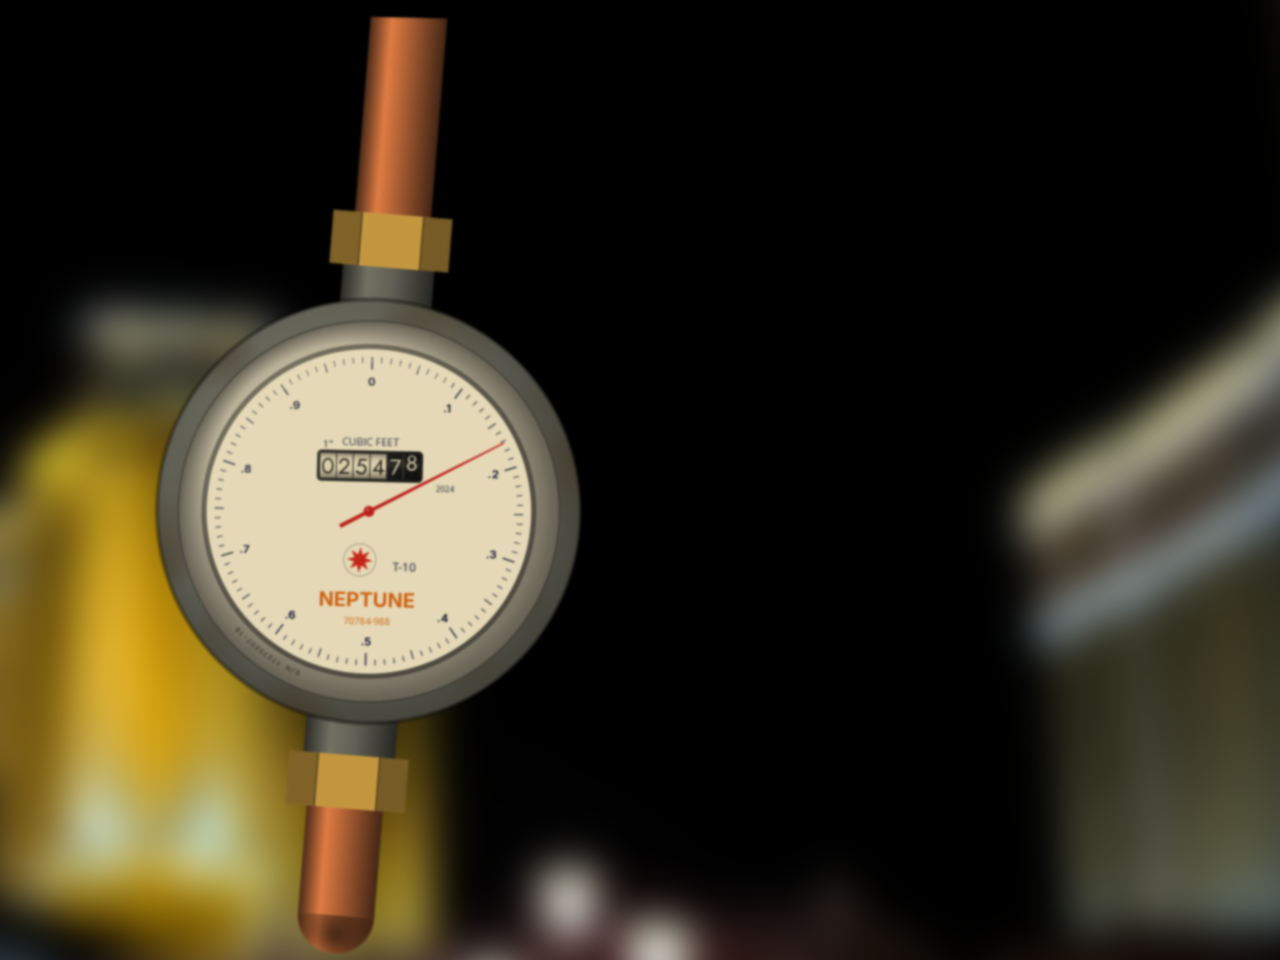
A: 25478.17ft³
